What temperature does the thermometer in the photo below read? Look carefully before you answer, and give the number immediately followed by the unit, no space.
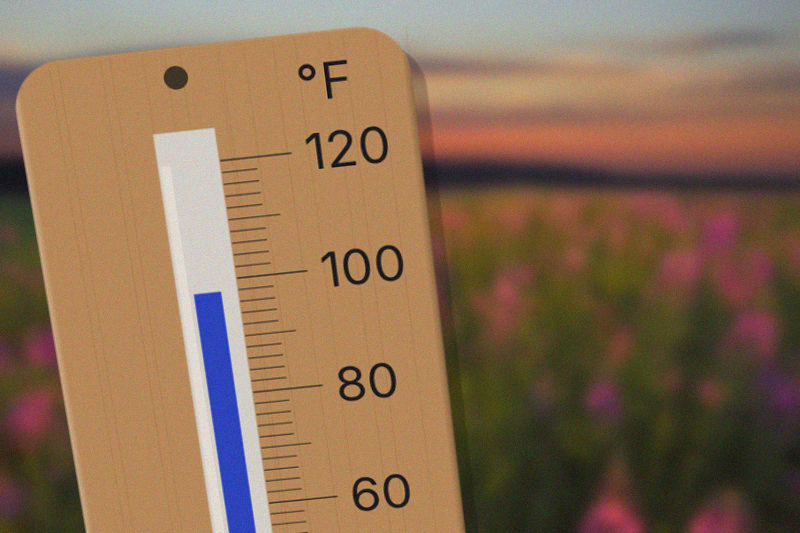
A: 98°F
